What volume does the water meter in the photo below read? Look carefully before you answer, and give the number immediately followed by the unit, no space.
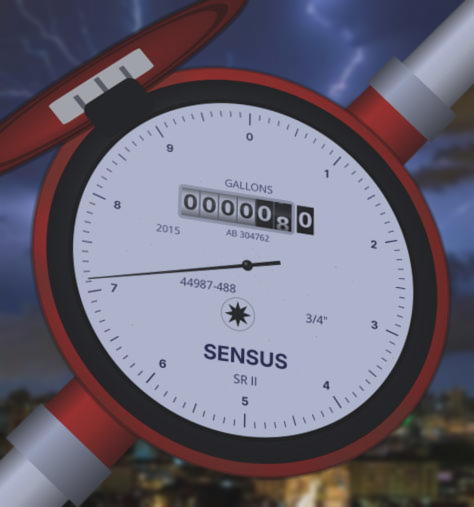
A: 77.1gal
